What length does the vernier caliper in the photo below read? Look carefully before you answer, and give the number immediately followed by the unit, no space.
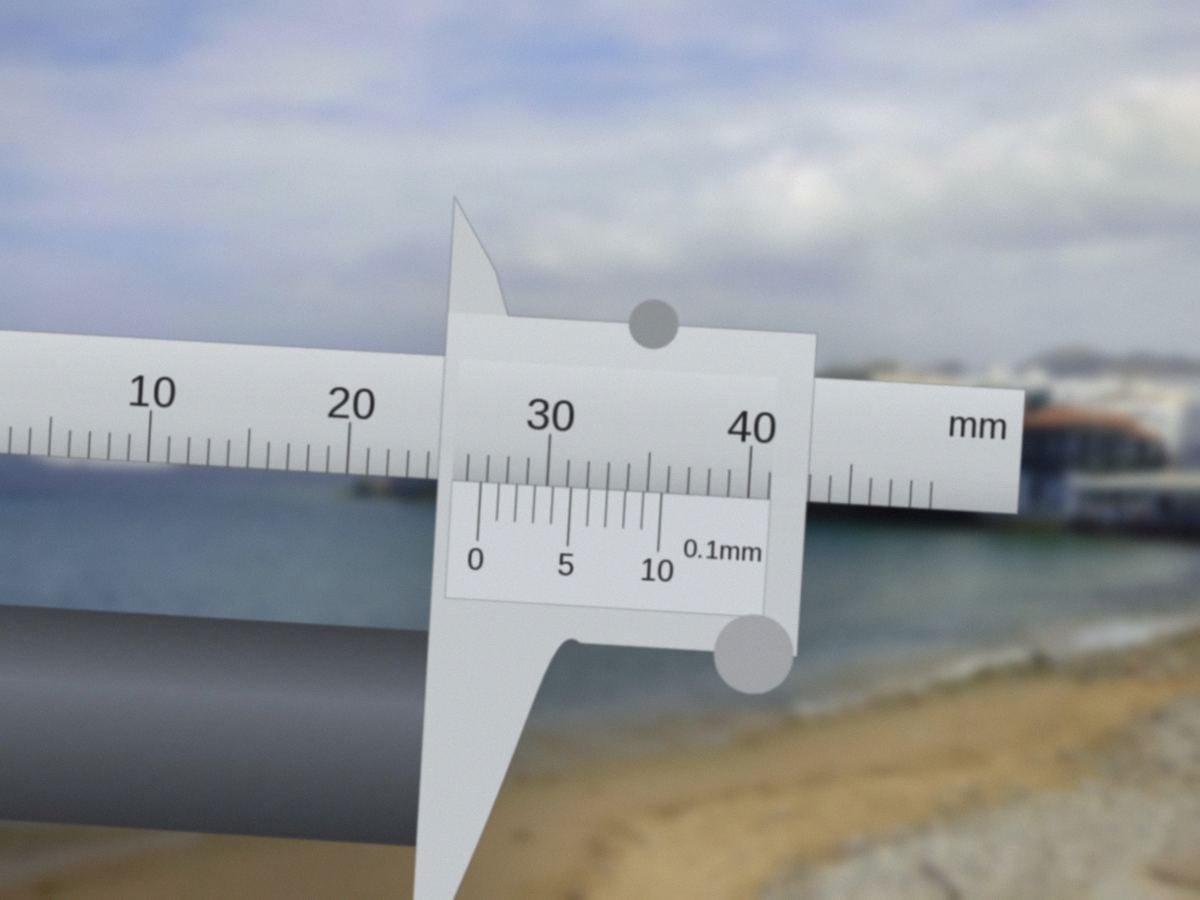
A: 26.7mm
